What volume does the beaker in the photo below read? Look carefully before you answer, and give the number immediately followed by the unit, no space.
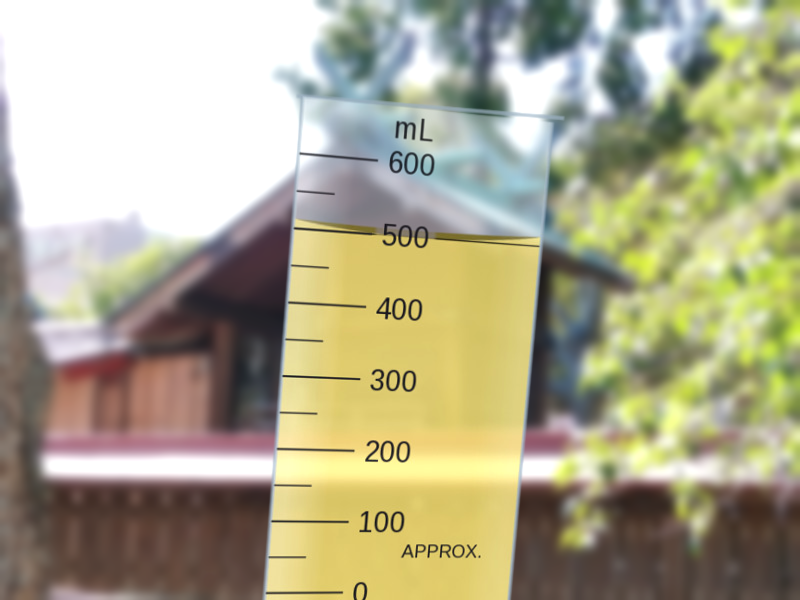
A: 500mL
